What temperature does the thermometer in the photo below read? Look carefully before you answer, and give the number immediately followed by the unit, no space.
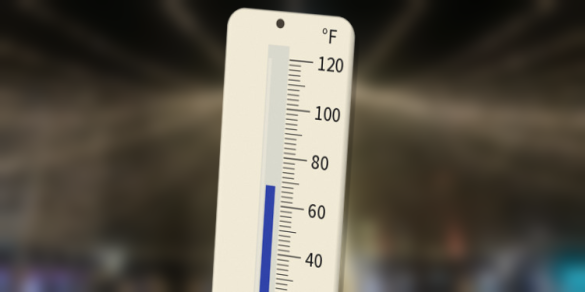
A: 68°F
